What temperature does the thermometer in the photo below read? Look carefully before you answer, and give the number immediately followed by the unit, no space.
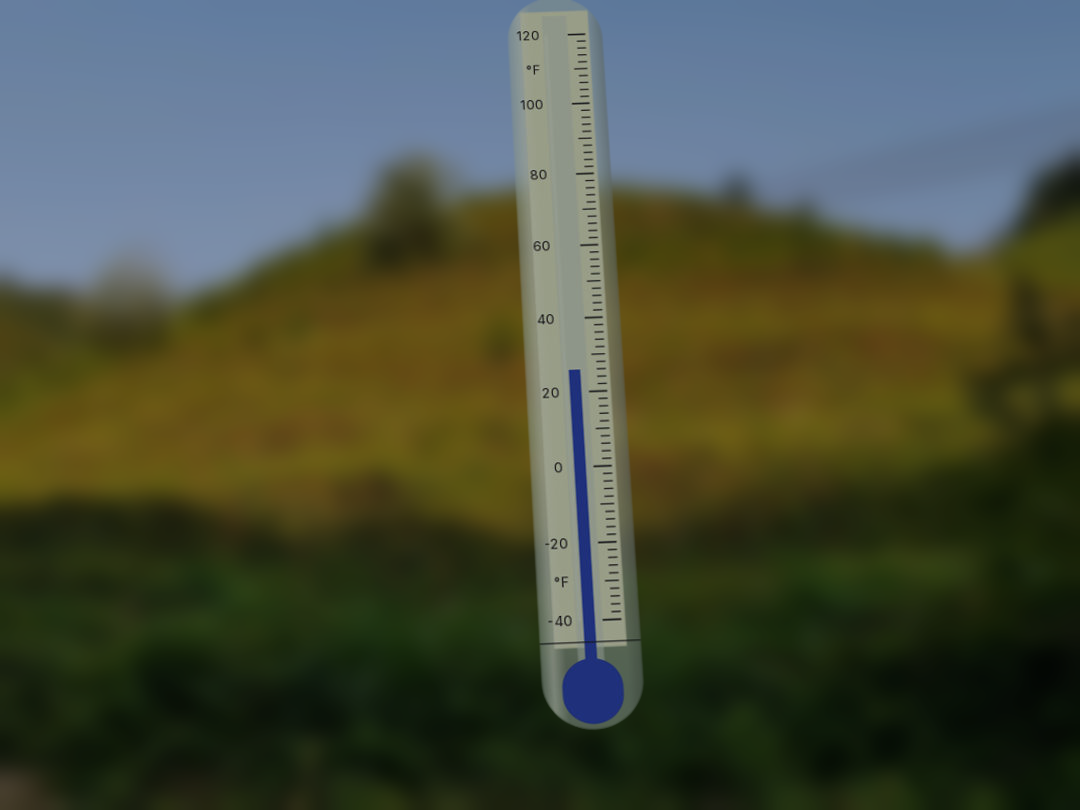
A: 26°F
